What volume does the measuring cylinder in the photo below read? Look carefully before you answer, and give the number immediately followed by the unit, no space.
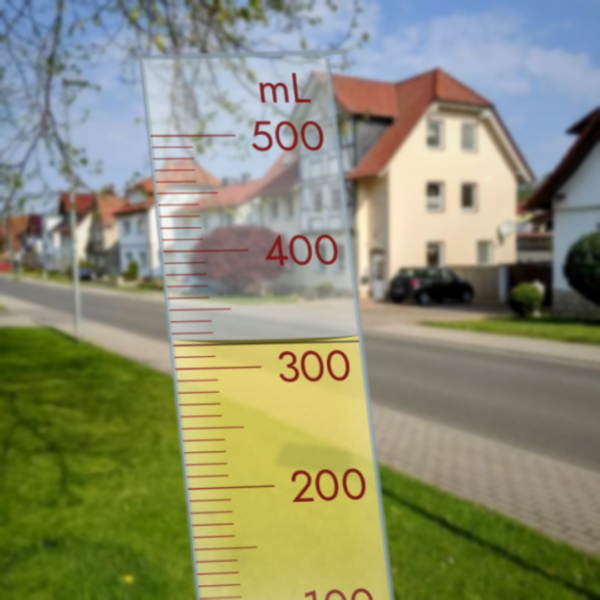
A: 320mL
